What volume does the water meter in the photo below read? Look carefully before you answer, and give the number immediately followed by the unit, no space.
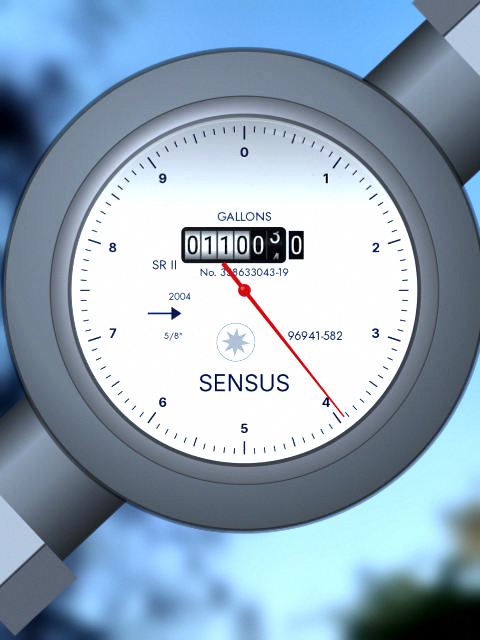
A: 110033.9gal
